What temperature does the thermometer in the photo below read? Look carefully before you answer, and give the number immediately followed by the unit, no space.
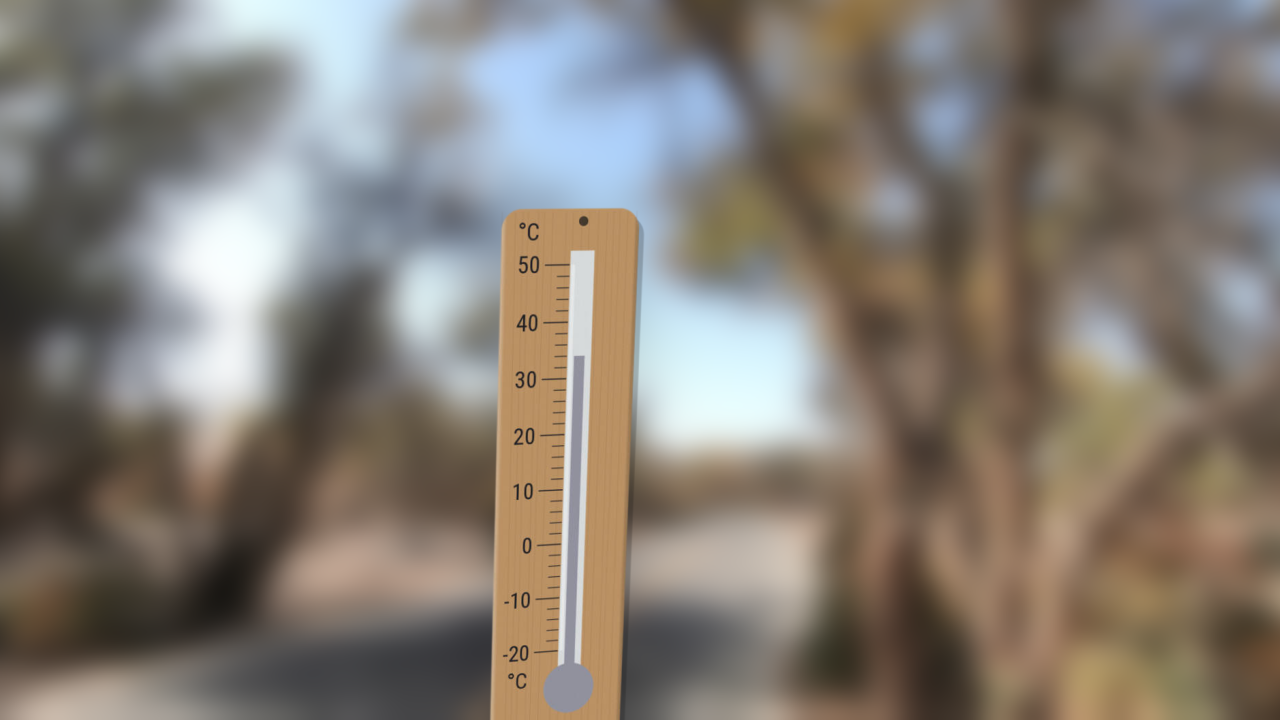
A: 34°C
